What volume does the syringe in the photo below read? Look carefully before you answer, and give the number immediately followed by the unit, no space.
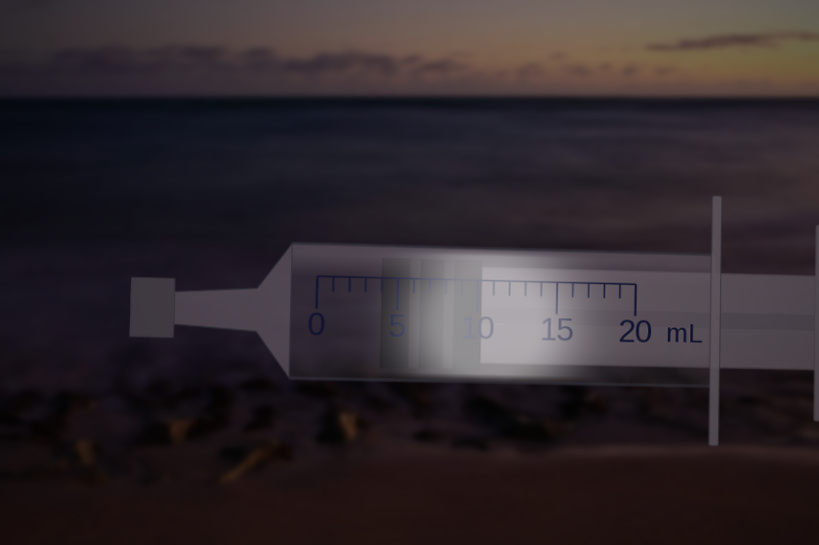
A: 4mL
